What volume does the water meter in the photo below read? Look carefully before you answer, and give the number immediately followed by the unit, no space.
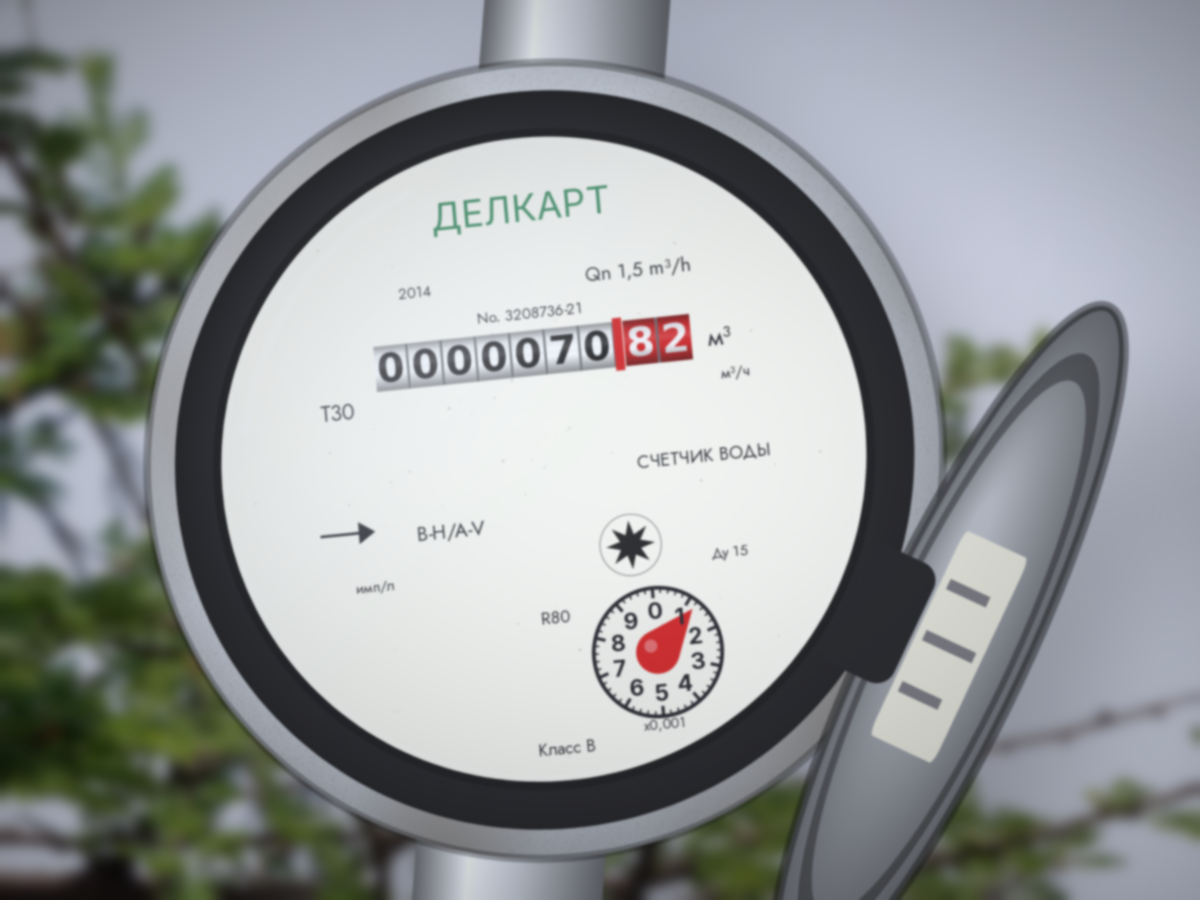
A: 70.821m³
